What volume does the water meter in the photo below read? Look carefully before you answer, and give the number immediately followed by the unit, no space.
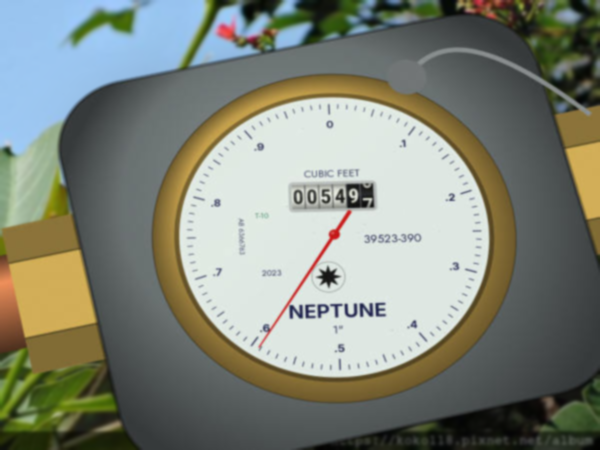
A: 5496.59ft³
